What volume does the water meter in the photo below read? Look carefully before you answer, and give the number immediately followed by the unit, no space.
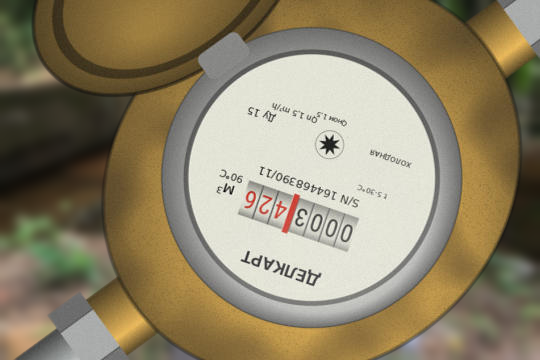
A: 3.426m³
